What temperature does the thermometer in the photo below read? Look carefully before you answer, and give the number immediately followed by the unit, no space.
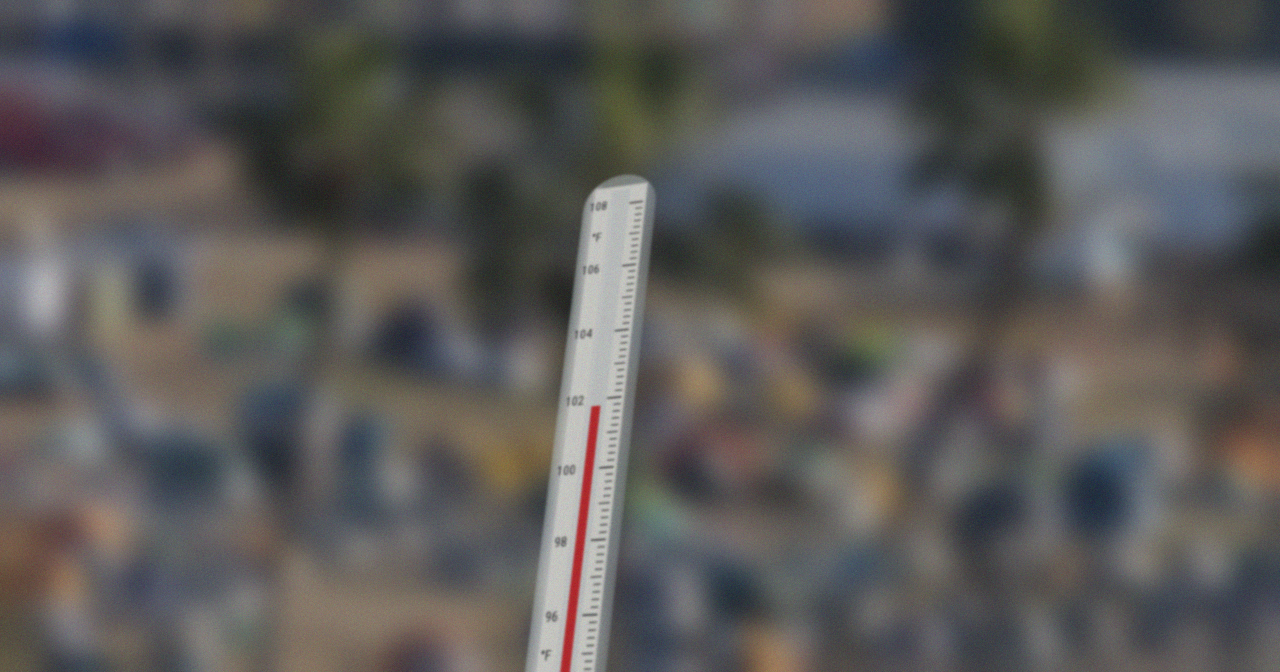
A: 101.8°F
